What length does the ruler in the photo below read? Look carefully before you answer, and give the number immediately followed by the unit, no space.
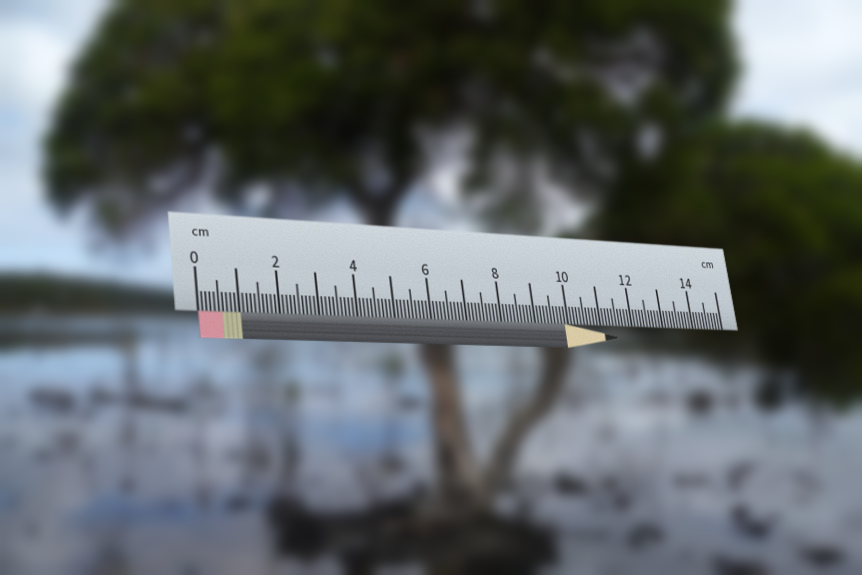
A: 11.5cm
